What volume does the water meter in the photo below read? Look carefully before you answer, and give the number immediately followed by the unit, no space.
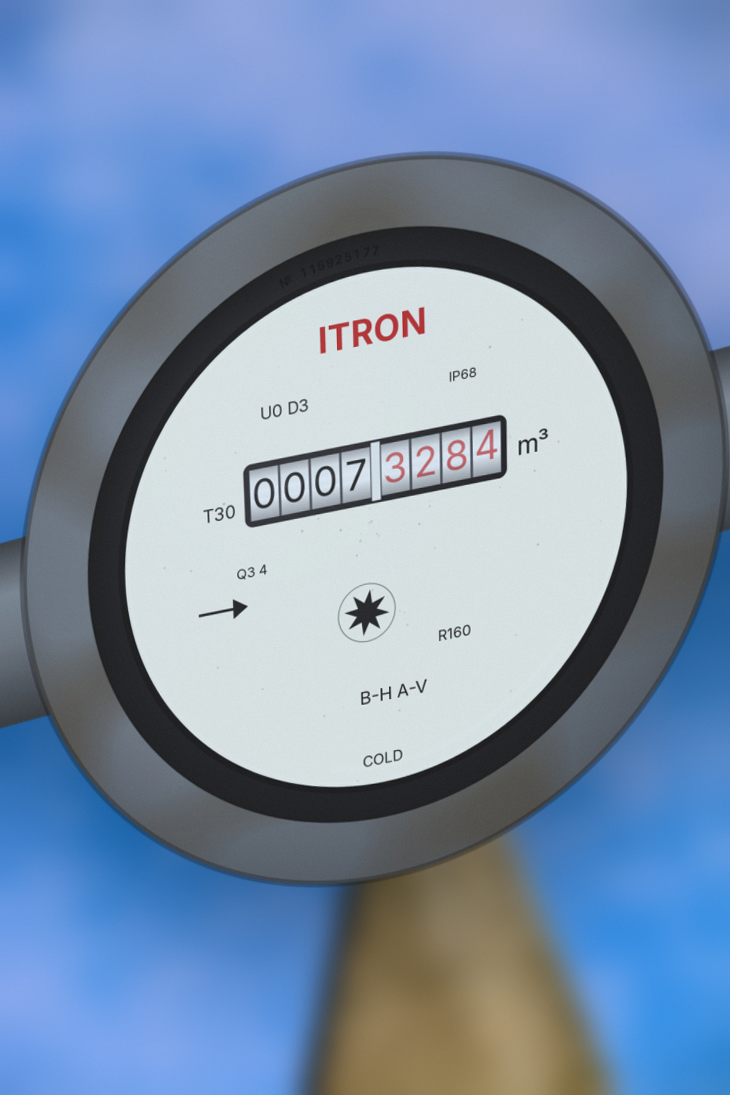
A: 7.3284m³
